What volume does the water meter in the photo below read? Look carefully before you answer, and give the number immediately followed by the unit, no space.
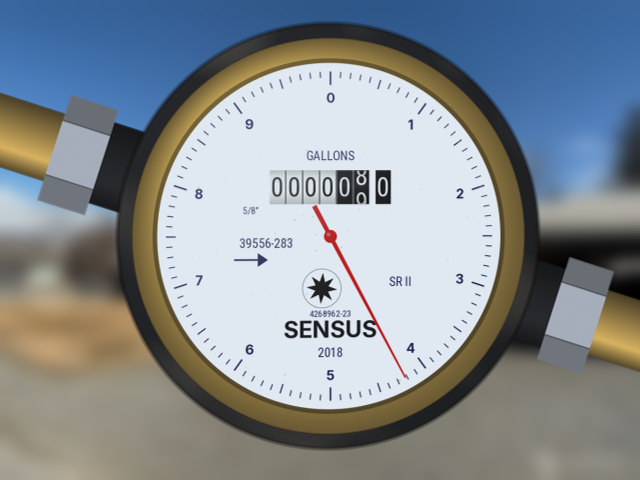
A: 84.2gal
